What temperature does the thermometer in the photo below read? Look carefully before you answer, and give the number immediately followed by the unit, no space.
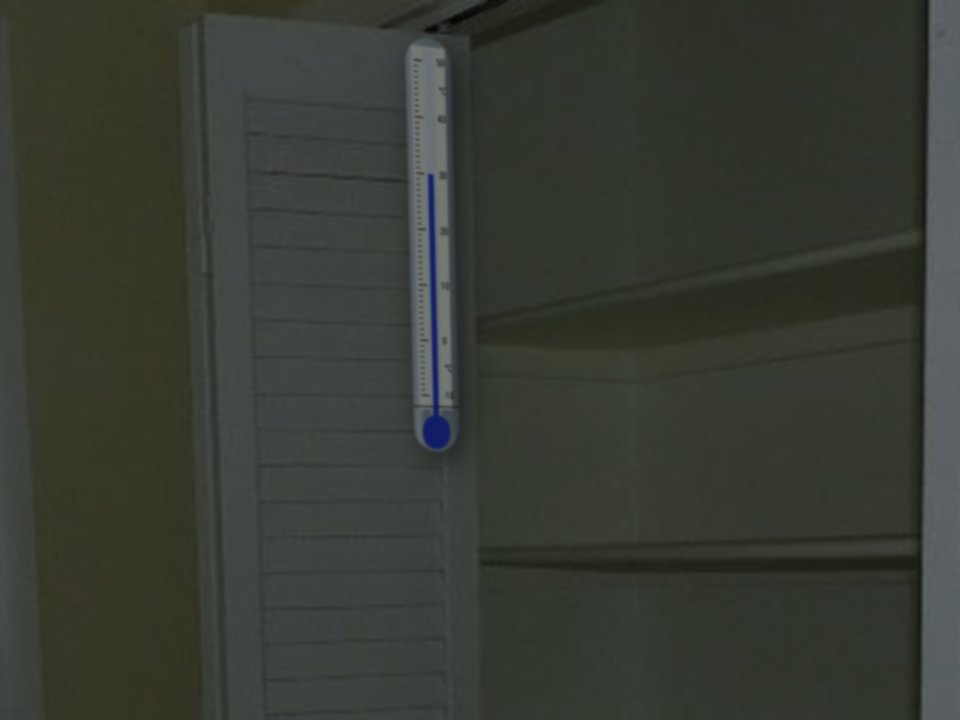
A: 30°C
